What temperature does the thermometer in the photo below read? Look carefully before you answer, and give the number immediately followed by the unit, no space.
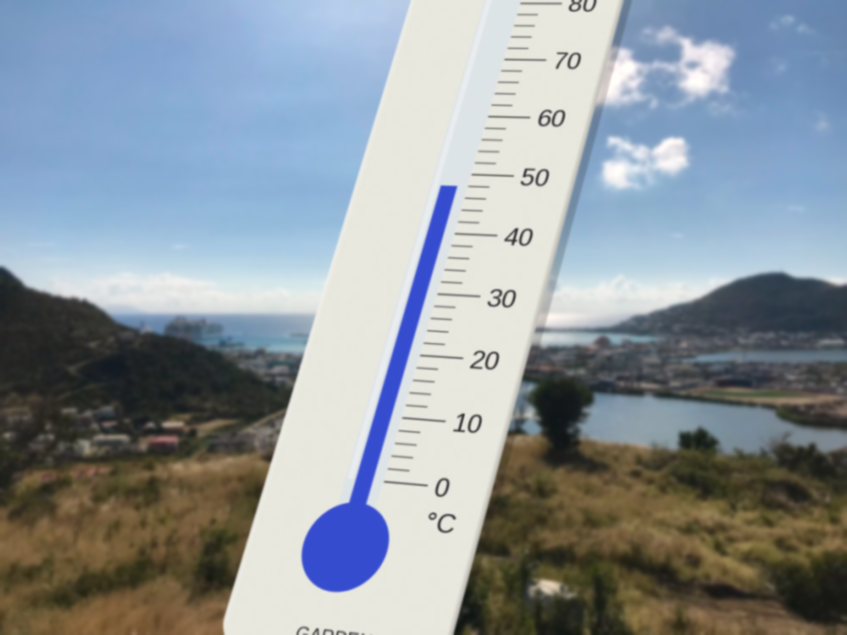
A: 48°C
